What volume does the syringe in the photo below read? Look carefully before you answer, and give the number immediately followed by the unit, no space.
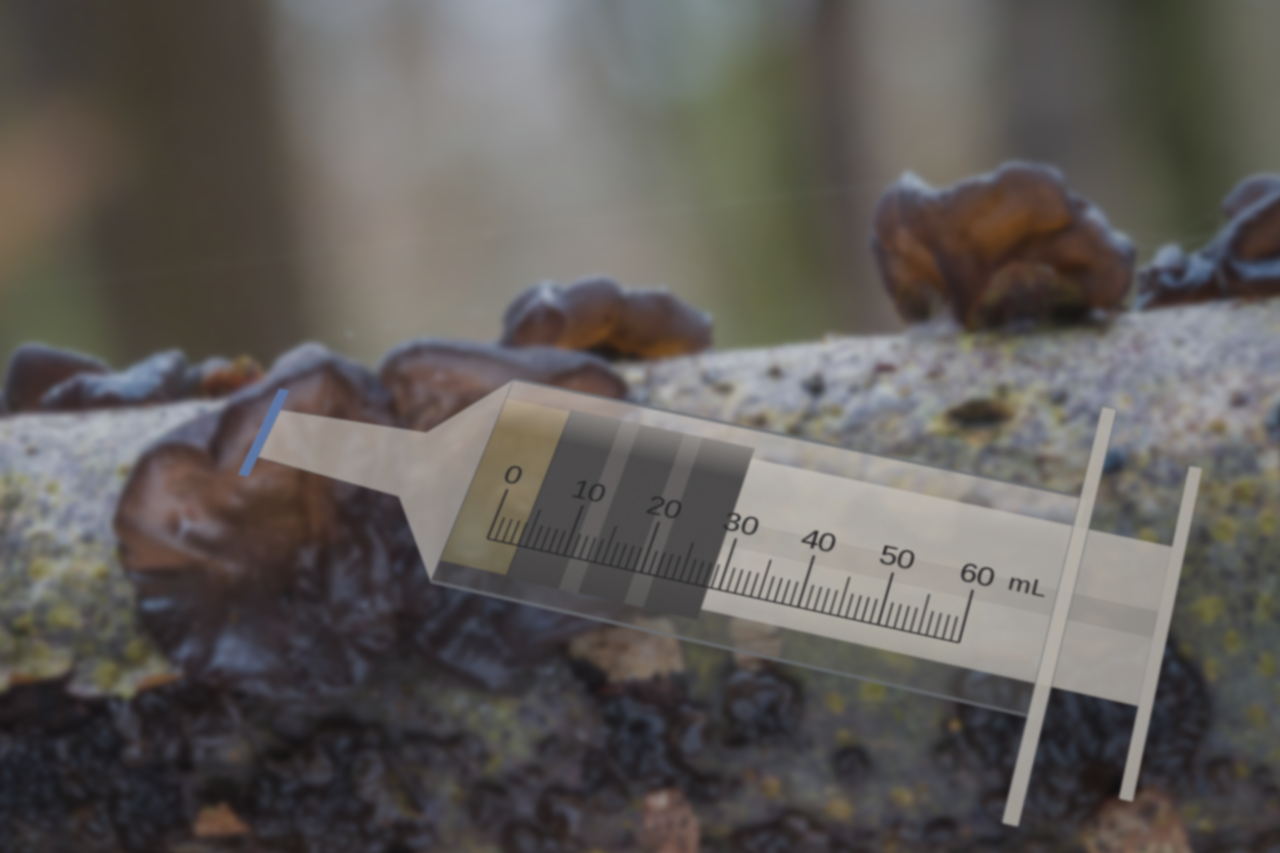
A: 4mL
